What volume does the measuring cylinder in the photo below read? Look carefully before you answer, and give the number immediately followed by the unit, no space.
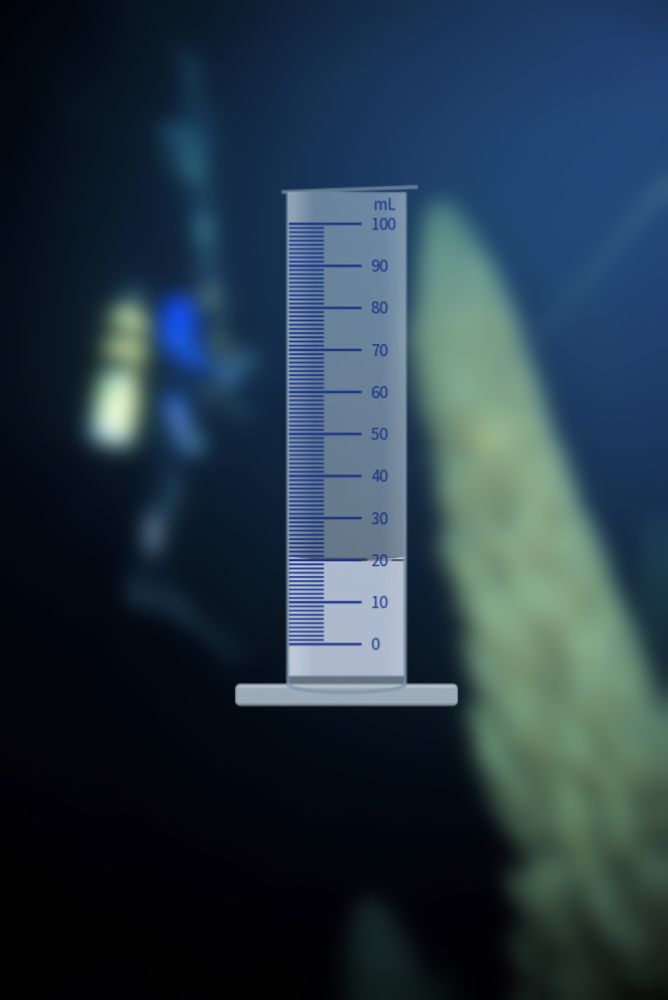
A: 20mL
